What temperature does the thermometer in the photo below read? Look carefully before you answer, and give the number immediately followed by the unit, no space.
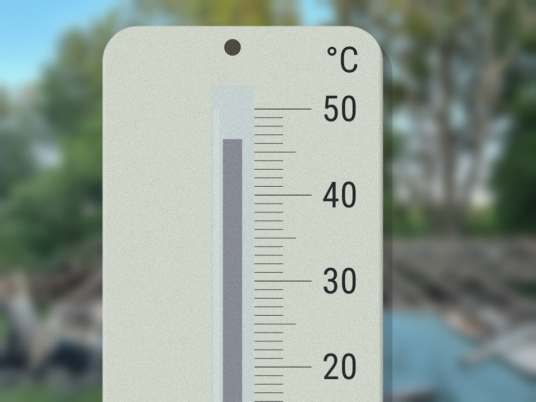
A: 46.5°C
